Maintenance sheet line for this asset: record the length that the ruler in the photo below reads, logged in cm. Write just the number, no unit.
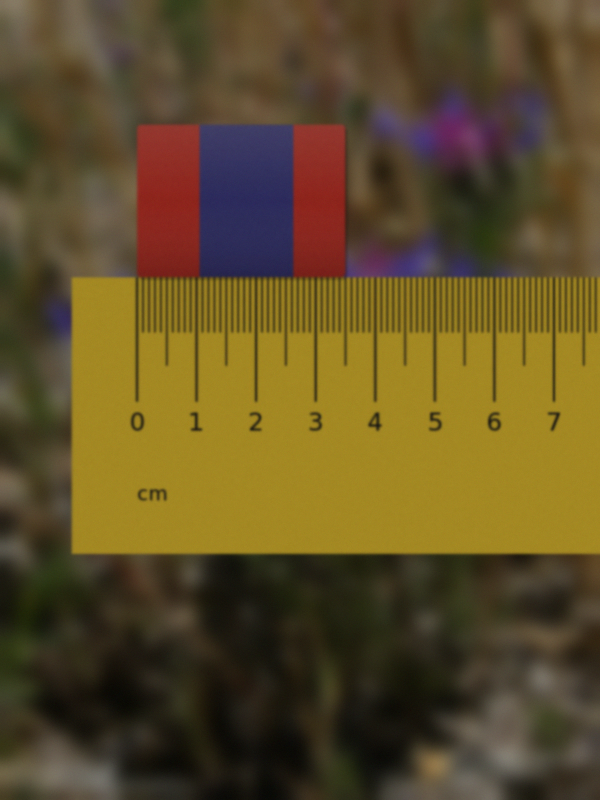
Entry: 3.5
